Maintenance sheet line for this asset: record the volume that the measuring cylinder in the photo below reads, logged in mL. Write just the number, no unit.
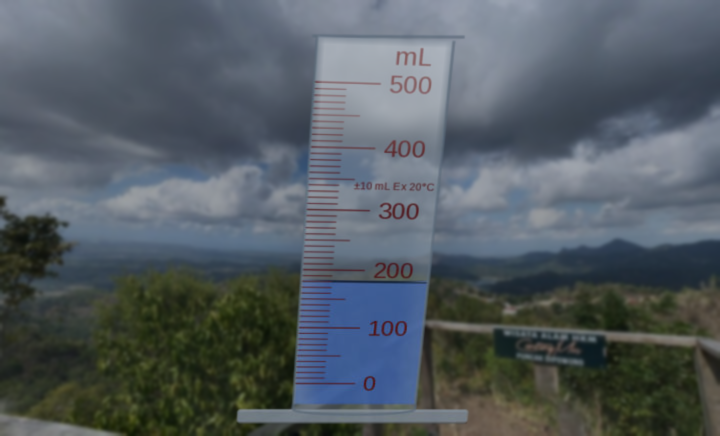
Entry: 180
